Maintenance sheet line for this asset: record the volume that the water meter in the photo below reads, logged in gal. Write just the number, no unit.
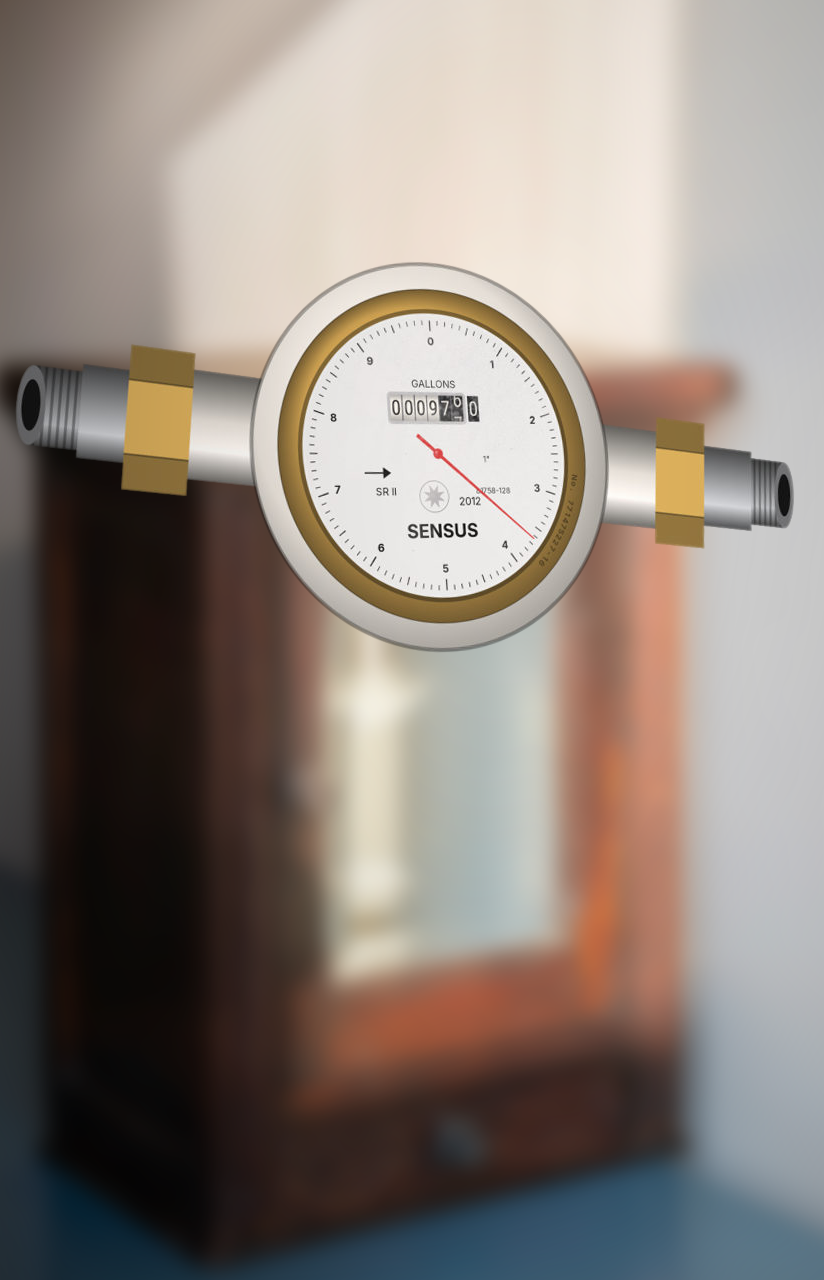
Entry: 9763.6
